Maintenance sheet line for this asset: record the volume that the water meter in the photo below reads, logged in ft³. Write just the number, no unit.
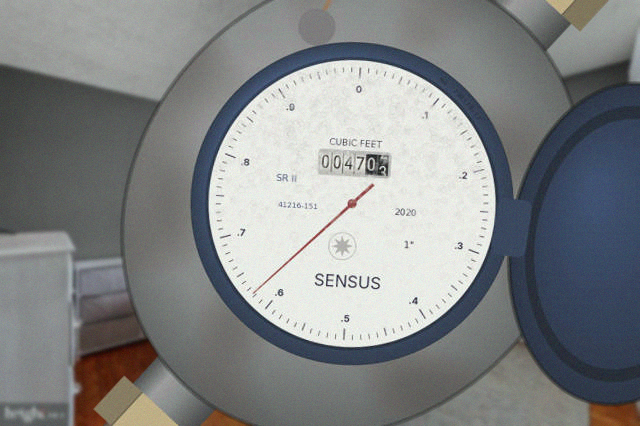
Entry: 4702.62
